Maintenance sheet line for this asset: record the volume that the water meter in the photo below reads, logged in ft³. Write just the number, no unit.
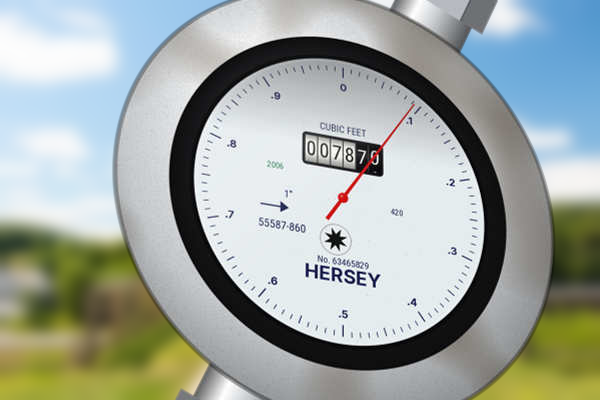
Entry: 7870.09
